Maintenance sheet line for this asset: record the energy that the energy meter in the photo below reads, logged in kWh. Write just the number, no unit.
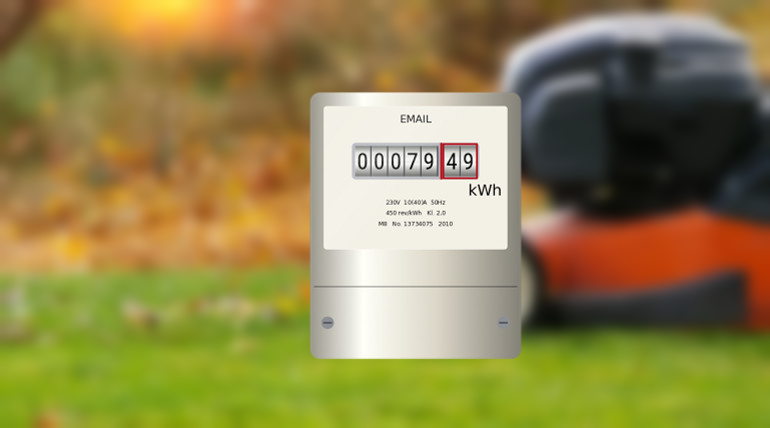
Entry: 79.49
